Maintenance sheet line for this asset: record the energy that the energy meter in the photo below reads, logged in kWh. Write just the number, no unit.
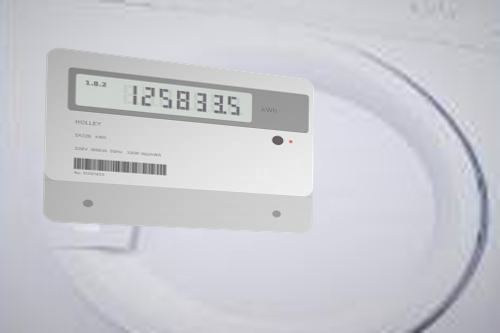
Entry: 125833.5
